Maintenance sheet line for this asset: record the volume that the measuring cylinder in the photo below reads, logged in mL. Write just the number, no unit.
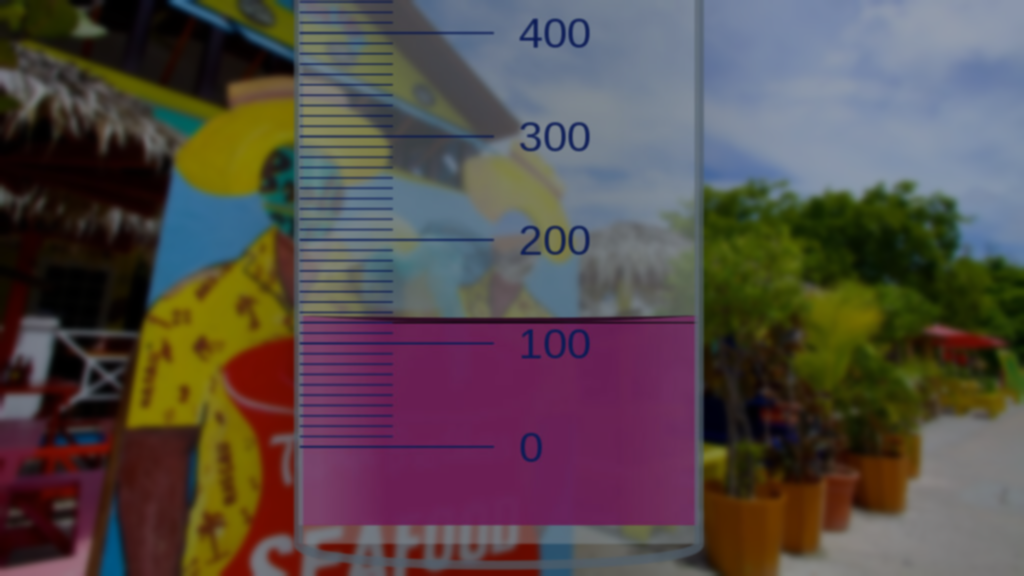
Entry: 120
